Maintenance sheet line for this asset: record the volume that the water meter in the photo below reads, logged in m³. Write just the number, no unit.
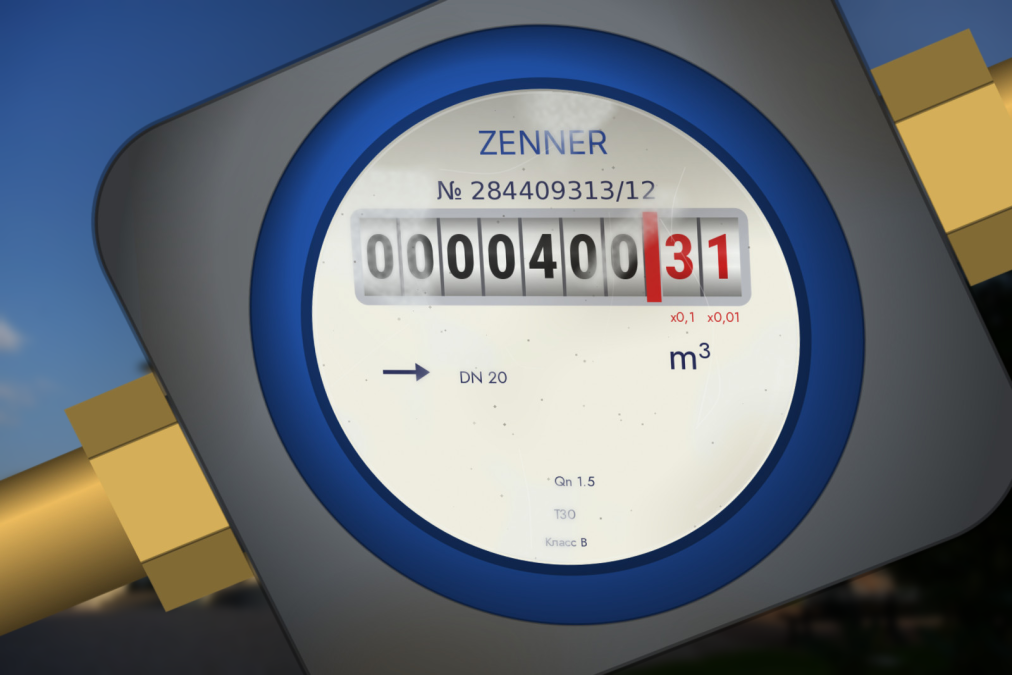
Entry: 400.31
